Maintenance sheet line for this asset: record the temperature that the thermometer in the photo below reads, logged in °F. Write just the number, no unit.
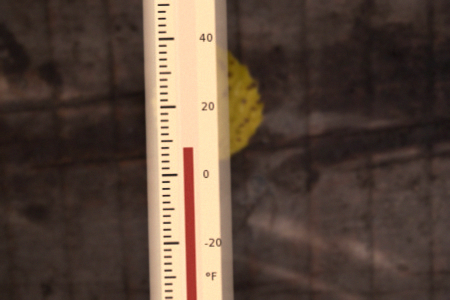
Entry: 8
